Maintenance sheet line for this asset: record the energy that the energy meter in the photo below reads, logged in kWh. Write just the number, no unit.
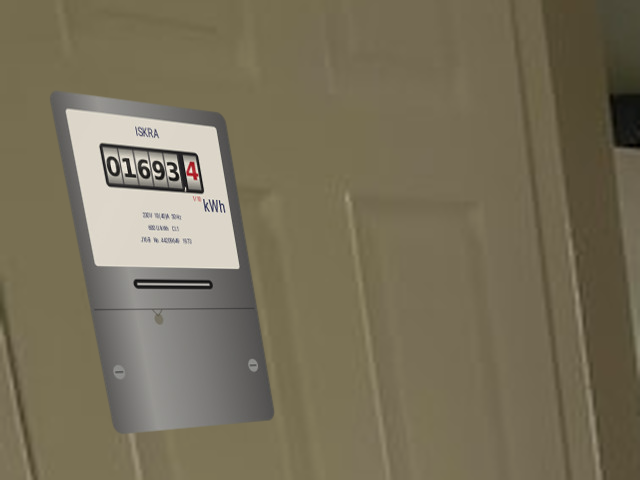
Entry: 1693.4
